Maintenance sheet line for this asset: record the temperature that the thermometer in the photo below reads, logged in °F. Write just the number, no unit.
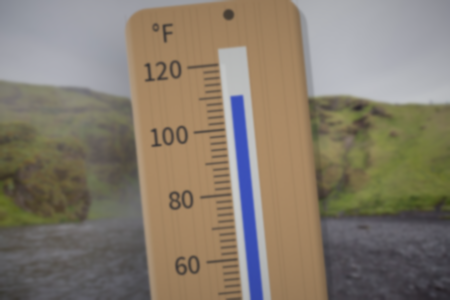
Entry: 110
